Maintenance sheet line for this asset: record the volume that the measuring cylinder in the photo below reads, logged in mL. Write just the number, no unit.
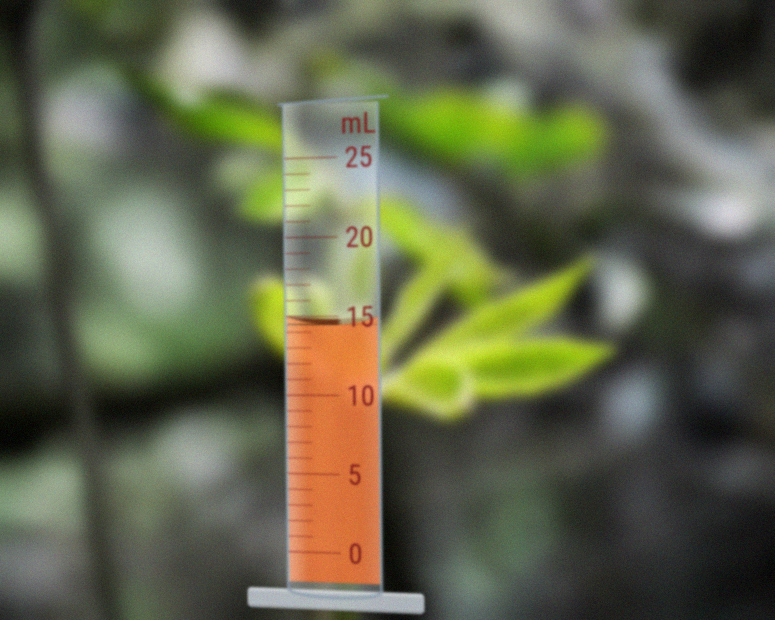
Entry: 14.5
